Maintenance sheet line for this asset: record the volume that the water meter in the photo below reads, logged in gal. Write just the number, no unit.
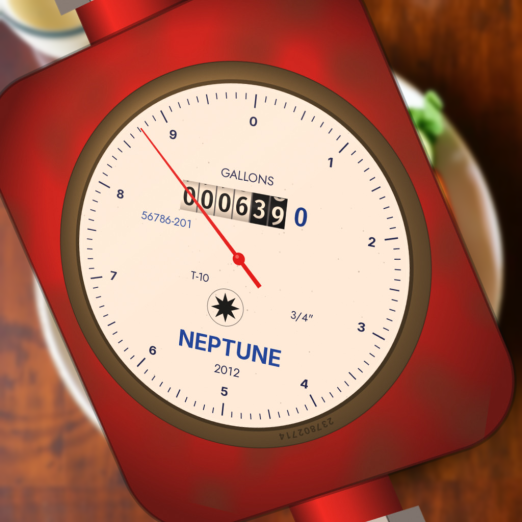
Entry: 6388.7
